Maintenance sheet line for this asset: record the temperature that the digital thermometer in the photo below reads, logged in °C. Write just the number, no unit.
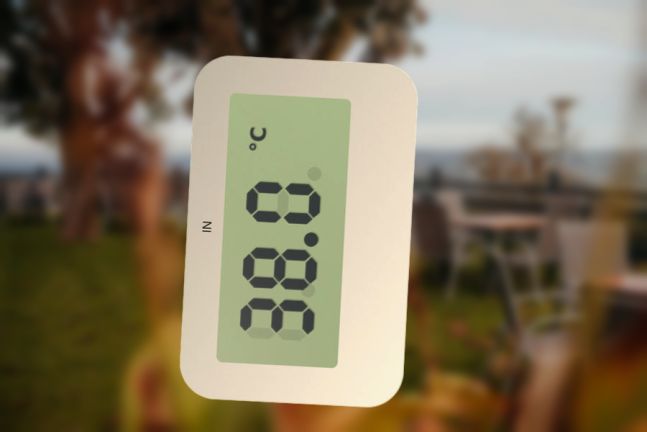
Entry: 38.0
